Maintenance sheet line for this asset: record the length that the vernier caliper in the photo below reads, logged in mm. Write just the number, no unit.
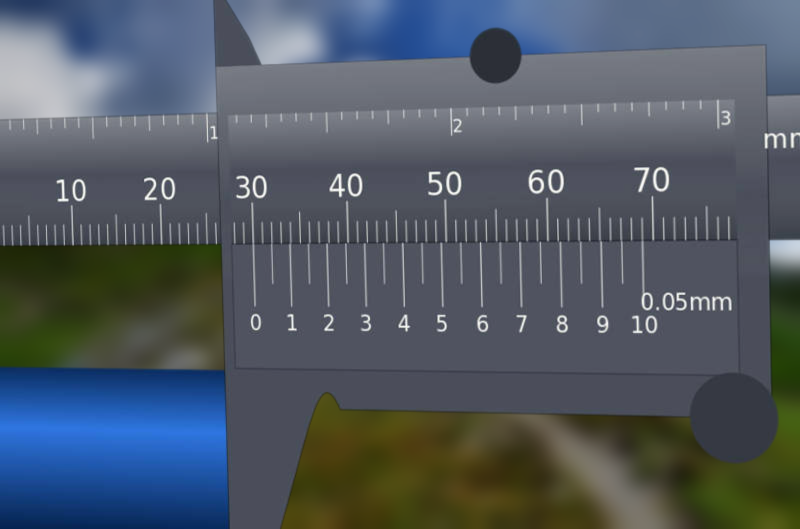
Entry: 30.0
